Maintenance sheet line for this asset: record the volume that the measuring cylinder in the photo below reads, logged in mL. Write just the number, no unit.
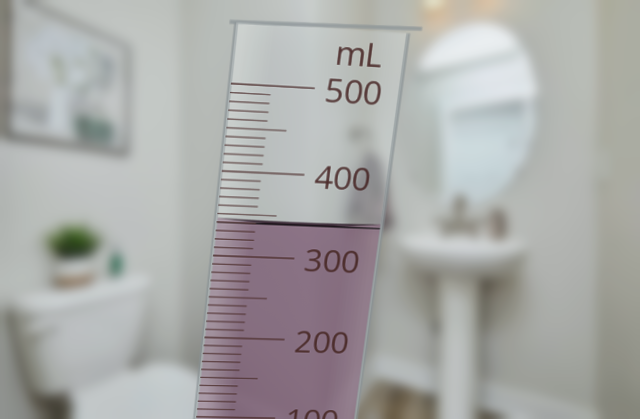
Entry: 340
